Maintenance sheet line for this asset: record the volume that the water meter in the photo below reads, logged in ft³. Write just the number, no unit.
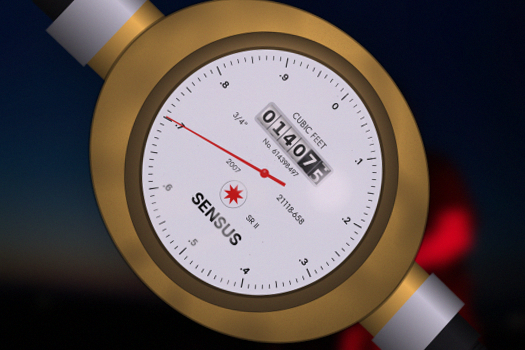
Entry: 14074.70
